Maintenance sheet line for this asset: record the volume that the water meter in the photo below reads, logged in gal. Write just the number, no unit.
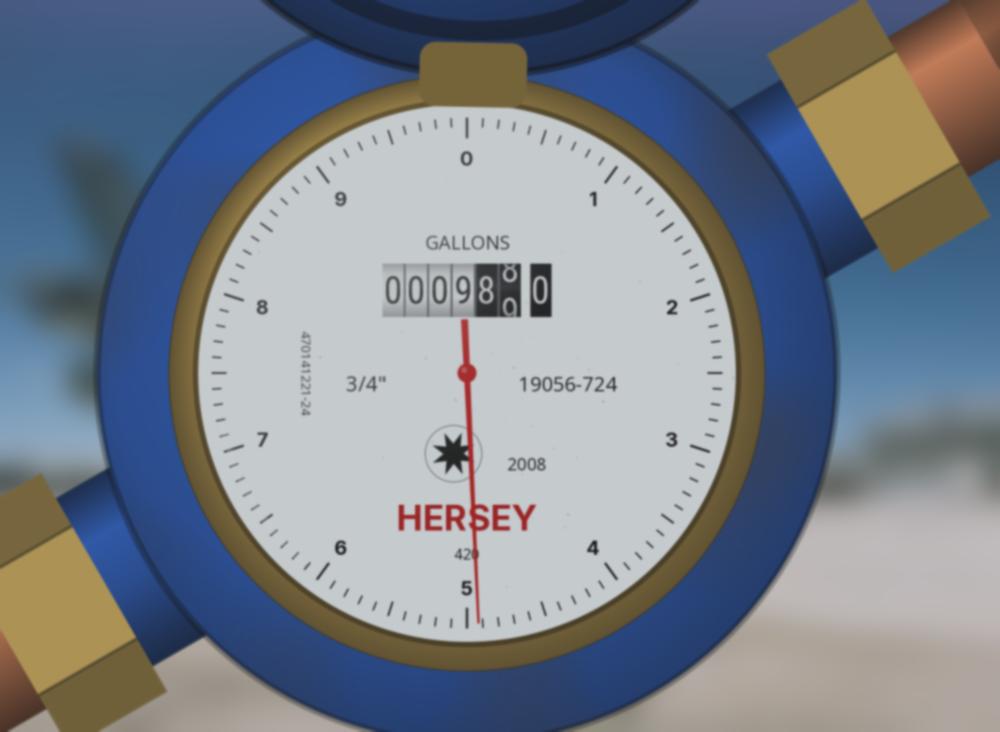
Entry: 9884.9
